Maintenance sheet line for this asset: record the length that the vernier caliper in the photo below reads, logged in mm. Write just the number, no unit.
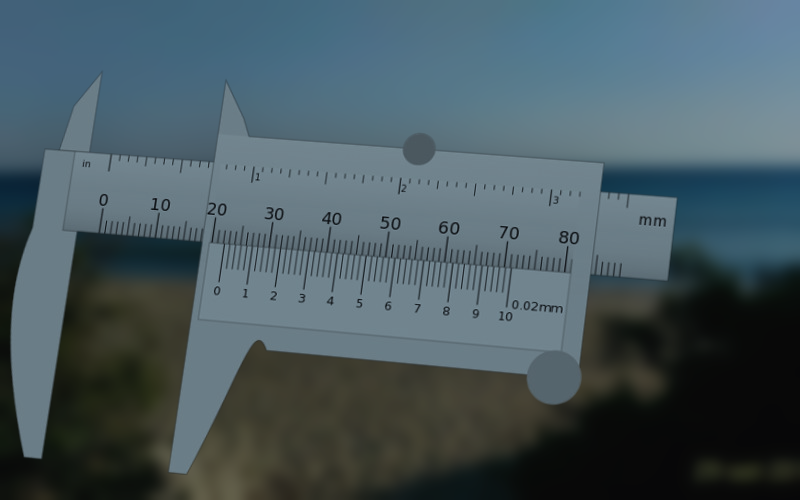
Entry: 22.2
